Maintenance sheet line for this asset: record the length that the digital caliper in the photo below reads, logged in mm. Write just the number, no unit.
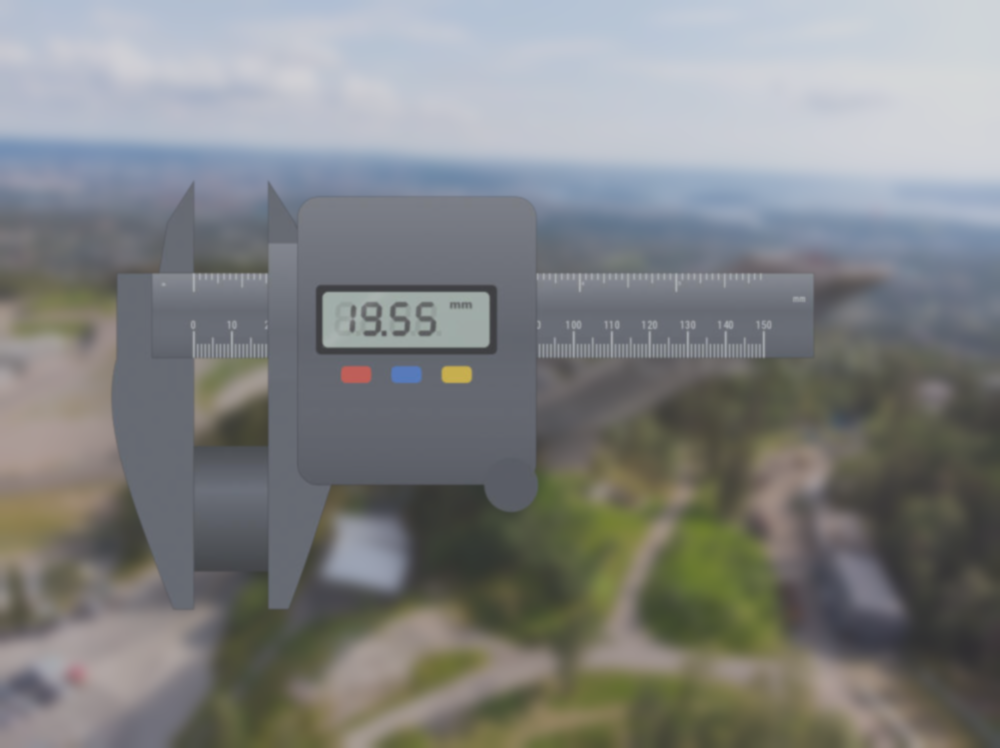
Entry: 19.55
